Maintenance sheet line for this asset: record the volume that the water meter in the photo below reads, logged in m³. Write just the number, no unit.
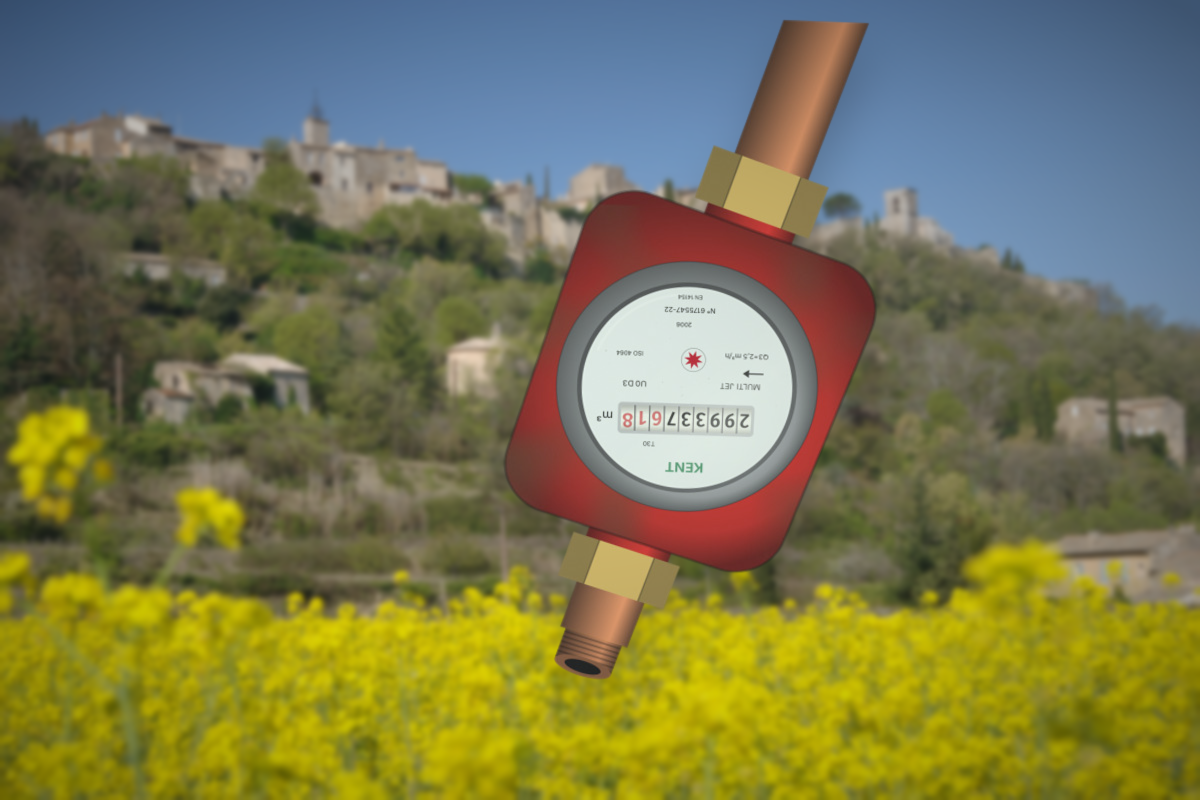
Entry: 299337.618
